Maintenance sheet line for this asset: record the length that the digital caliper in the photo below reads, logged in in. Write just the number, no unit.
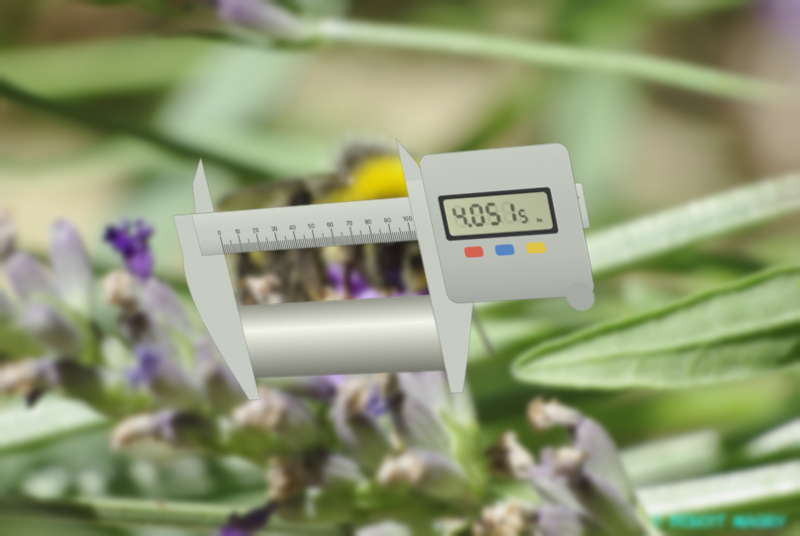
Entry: 4.0515
